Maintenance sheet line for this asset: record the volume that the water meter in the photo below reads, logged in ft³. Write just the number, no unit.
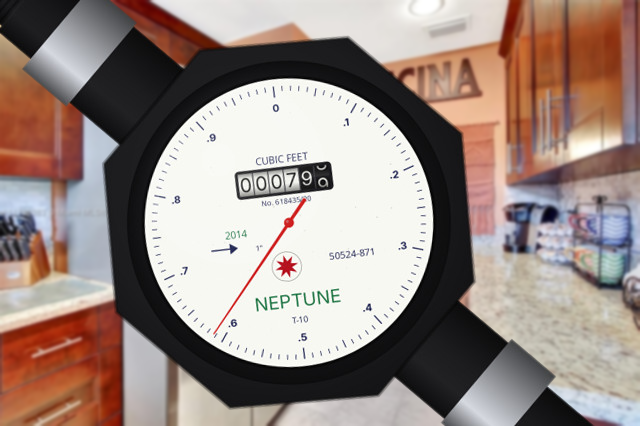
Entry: 798.61
